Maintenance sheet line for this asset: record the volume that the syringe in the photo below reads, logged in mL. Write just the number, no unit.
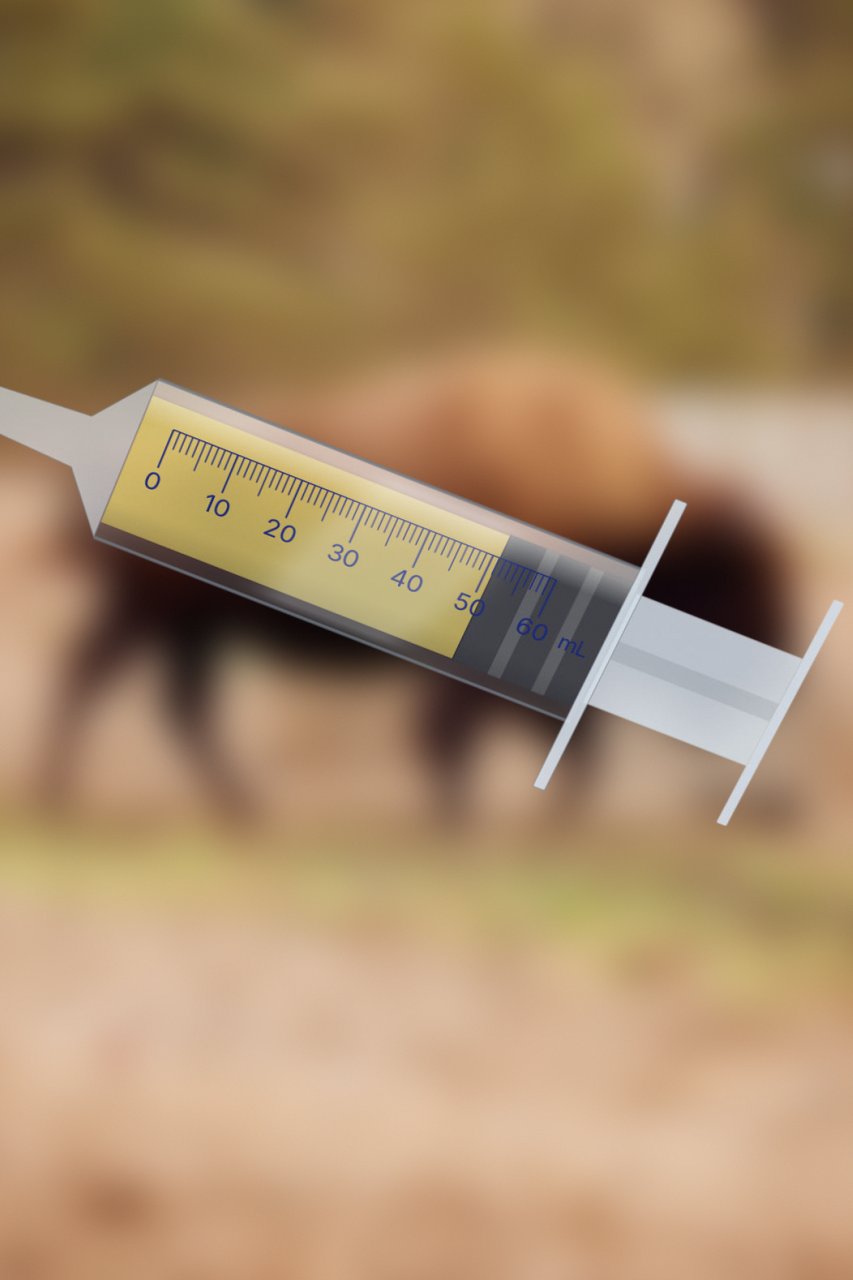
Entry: 51
